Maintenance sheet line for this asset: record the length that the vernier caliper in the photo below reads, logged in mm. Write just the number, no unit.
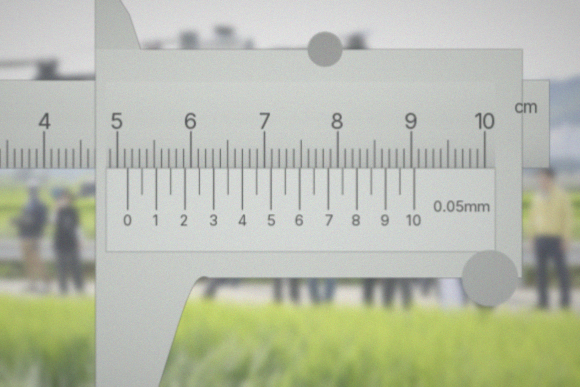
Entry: 51.4
